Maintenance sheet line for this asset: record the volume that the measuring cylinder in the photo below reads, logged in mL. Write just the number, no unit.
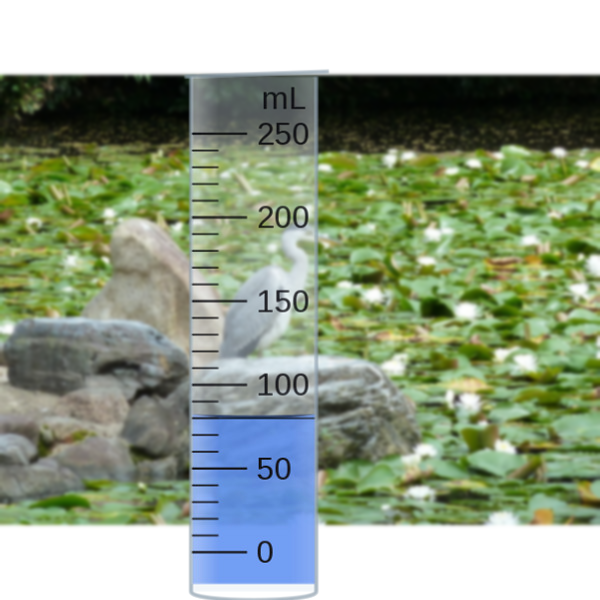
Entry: 80
